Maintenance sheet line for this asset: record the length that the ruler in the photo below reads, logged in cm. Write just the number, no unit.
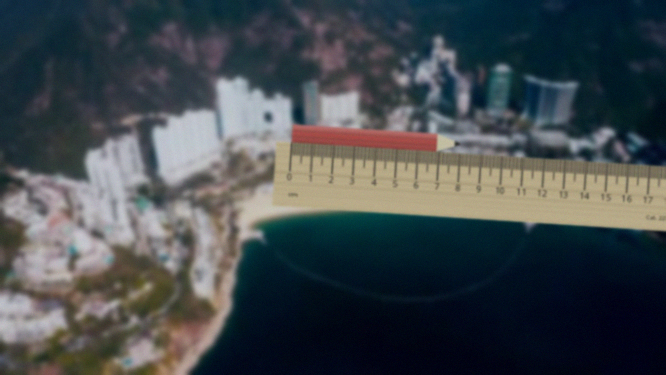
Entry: 8
